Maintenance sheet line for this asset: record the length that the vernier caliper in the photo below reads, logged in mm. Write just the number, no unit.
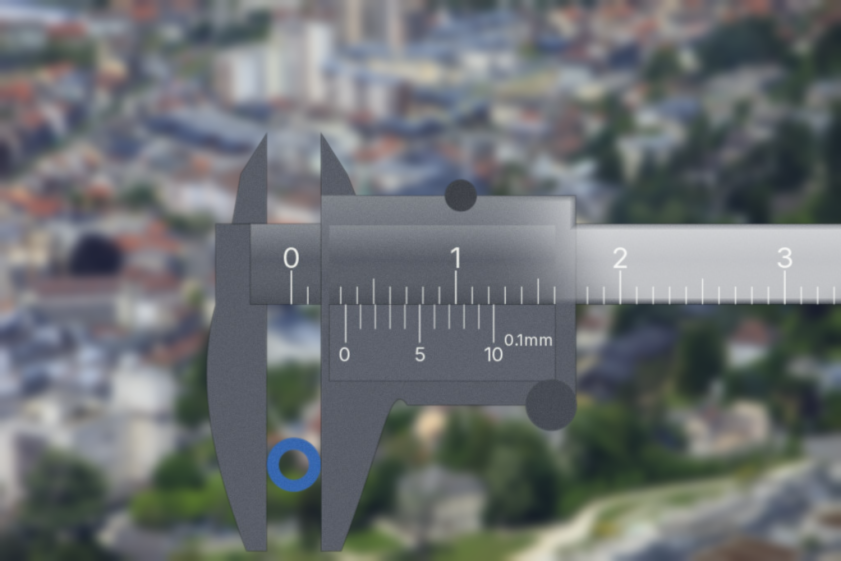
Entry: 3.3
